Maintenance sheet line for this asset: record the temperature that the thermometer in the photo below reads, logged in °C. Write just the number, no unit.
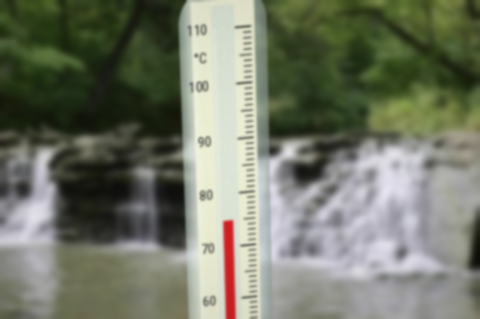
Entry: 75
